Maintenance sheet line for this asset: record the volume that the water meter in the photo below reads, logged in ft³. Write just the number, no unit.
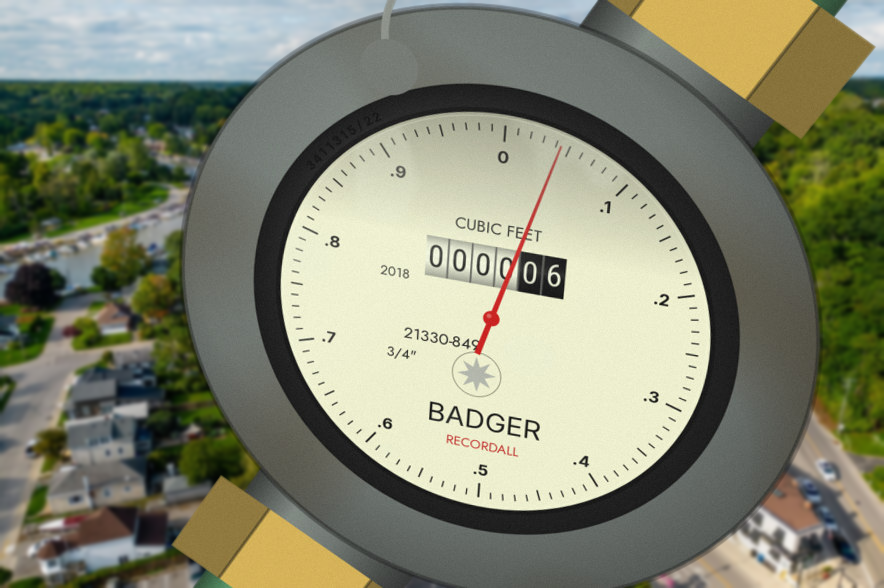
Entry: 6.04
